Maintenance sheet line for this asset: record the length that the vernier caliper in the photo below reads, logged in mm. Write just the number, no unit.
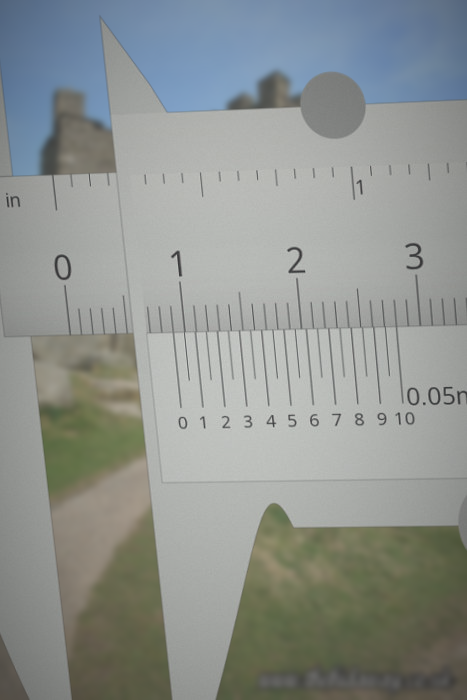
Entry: 9.0
